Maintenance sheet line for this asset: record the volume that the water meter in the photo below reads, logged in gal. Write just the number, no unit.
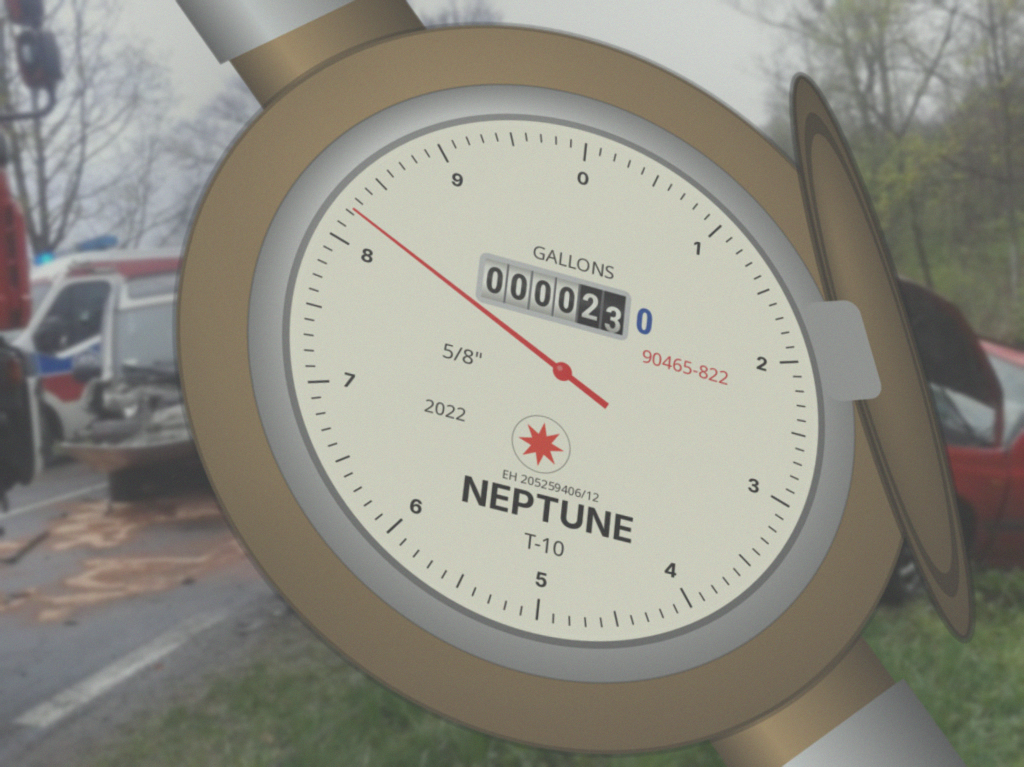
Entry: 228.2
